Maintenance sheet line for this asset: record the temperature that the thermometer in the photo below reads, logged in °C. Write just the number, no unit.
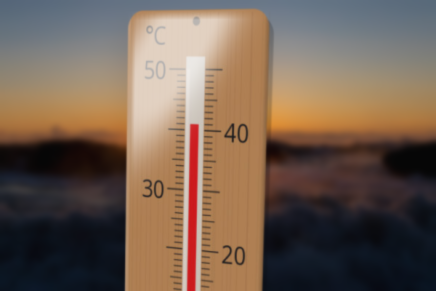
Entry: 41
